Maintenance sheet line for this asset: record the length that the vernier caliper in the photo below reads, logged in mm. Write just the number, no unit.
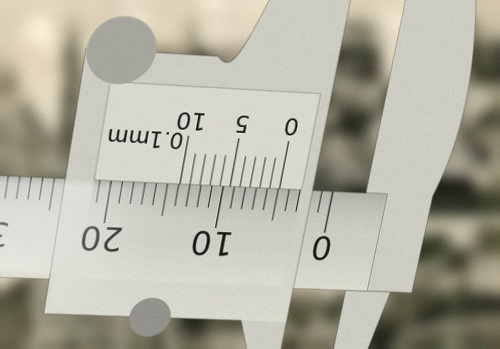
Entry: 4.9
